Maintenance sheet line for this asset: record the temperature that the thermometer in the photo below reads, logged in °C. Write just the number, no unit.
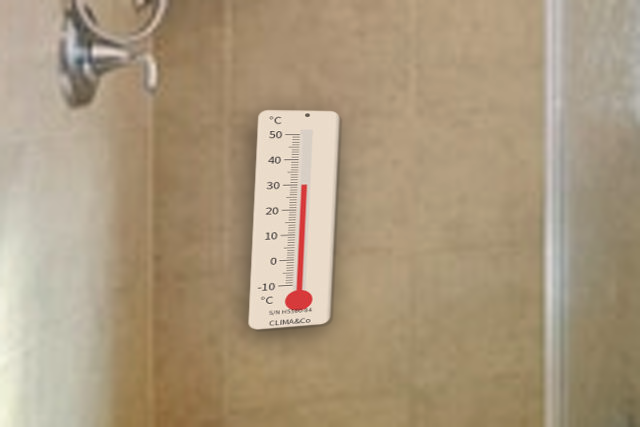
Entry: 30
